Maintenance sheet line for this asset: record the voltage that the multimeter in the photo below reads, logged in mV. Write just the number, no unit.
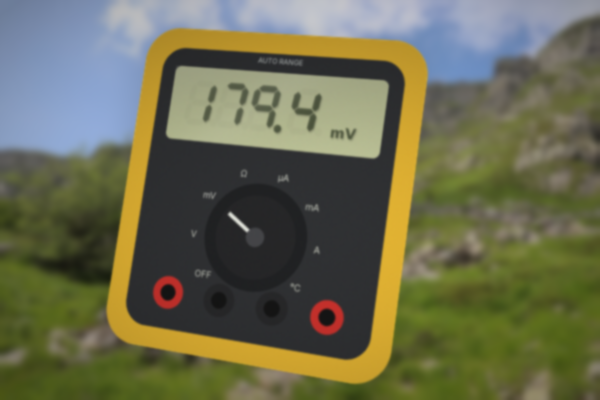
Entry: 179.4
